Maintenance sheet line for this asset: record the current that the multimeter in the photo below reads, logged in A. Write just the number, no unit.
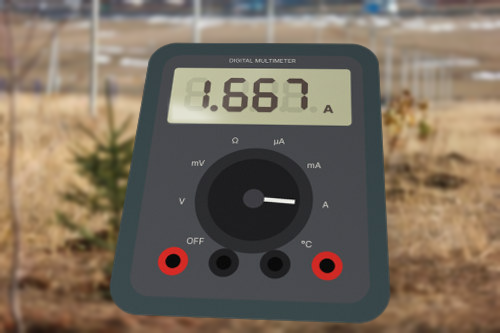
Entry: 1.667
